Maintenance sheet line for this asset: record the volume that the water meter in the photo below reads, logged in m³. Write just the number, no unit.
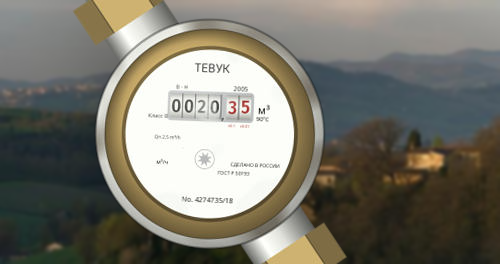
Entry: 20.35
